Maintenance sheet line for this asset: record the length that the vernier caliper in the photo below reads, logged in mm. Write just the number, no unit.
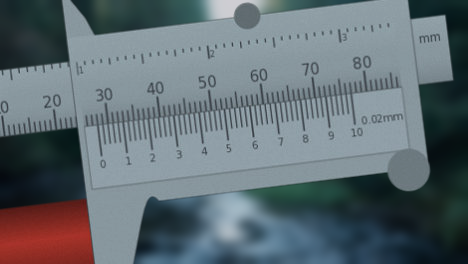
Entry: 28.0
